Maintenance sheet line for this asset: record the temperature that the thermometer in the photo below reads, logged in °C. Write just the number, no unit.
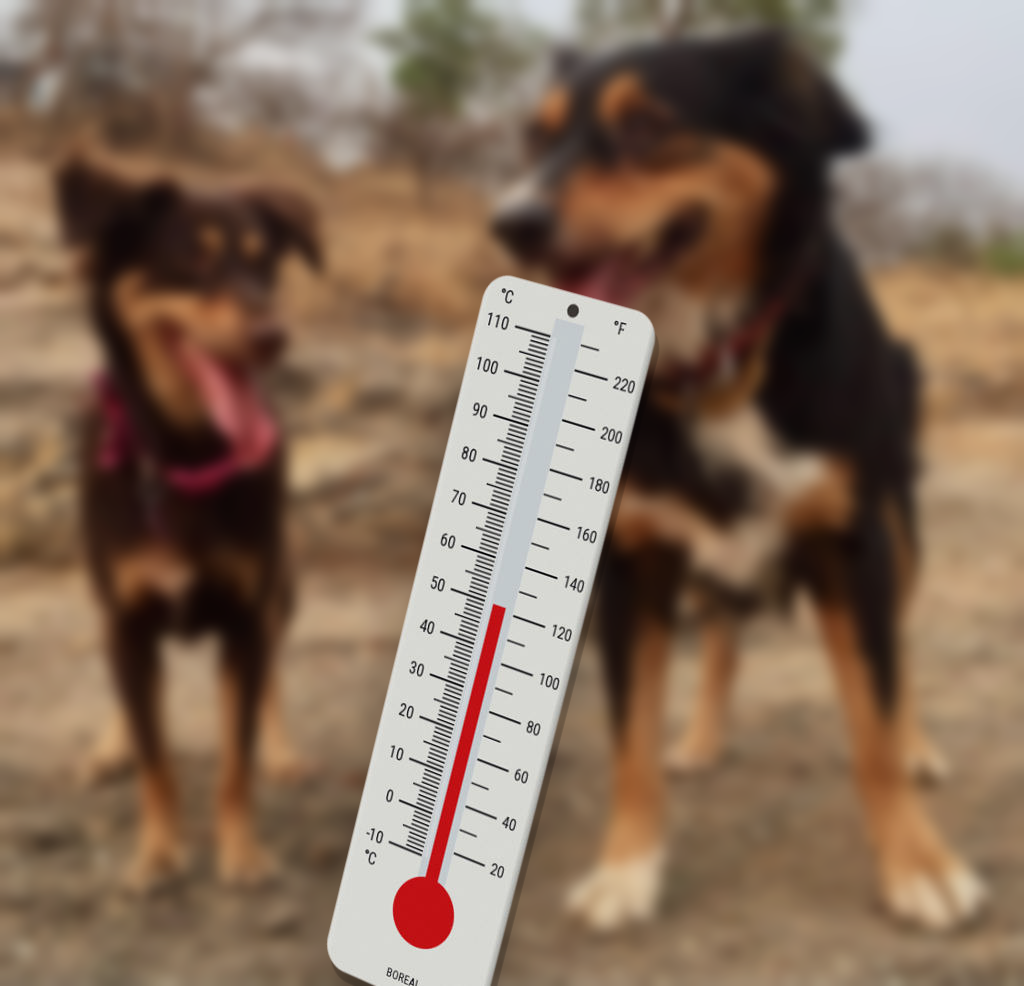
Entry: 50
